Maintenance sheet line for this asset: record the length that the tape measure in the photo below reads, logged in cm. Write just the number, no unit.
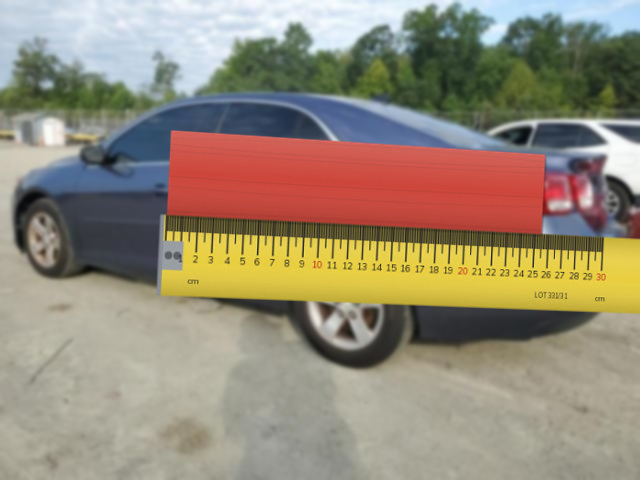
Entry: 25.5
